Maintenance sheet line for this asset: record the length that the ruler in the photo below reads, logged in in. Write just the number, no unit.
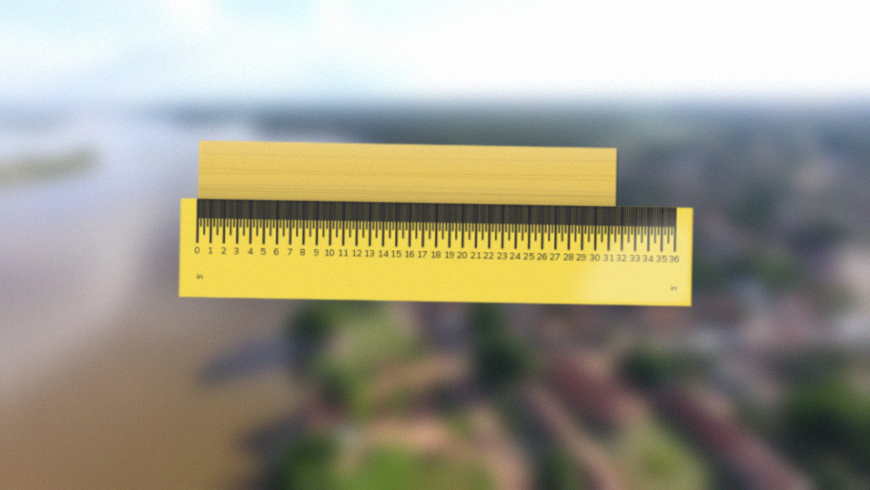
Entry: 31.5
